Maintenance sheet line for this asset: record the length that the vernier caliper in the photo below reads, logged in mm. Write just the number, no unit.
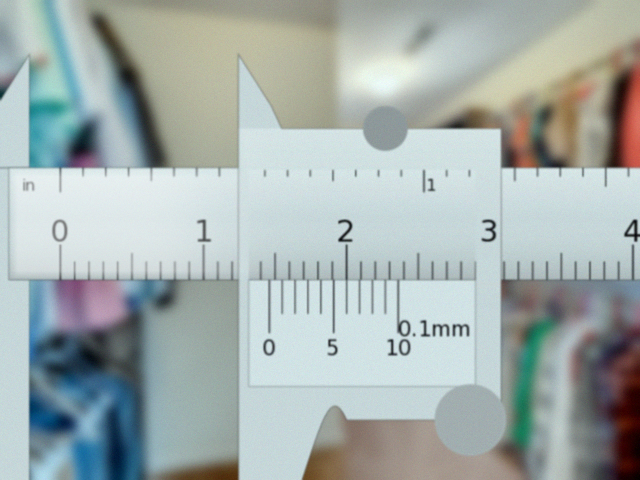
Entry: 14.6
